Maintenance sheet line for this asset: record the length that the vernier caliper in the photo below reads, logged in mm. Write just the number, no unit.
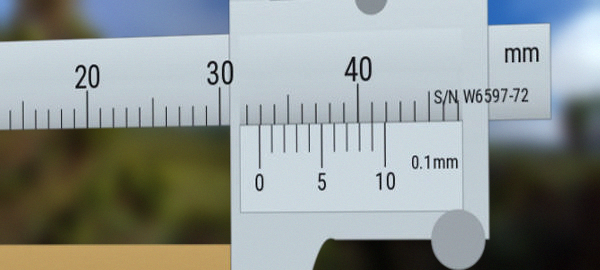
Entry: 32.9
